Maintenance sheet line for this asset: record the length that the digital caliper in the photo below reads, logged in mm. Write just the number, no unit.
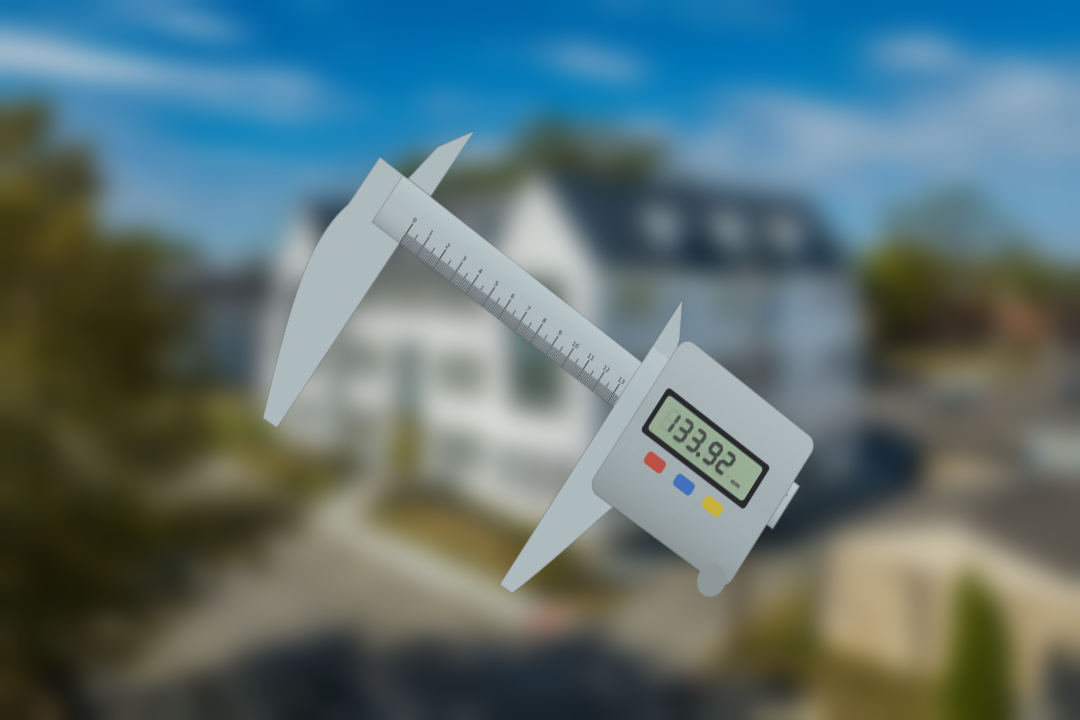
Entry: 133.92
